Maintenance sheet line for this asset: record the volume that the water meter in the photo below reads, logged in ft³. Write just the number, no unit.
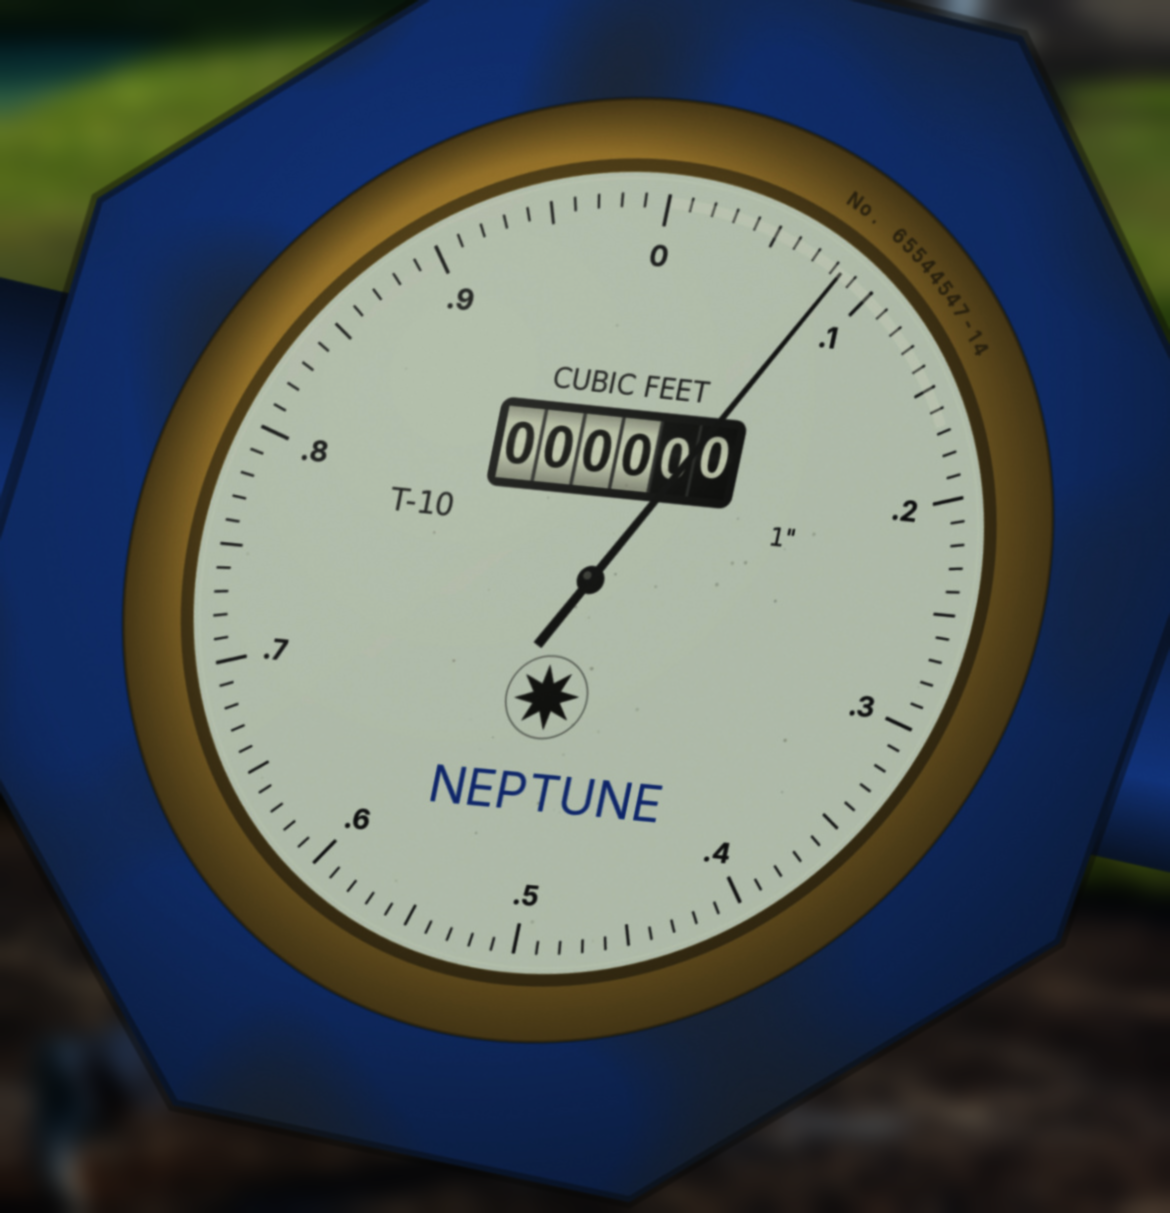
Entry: 0.08
